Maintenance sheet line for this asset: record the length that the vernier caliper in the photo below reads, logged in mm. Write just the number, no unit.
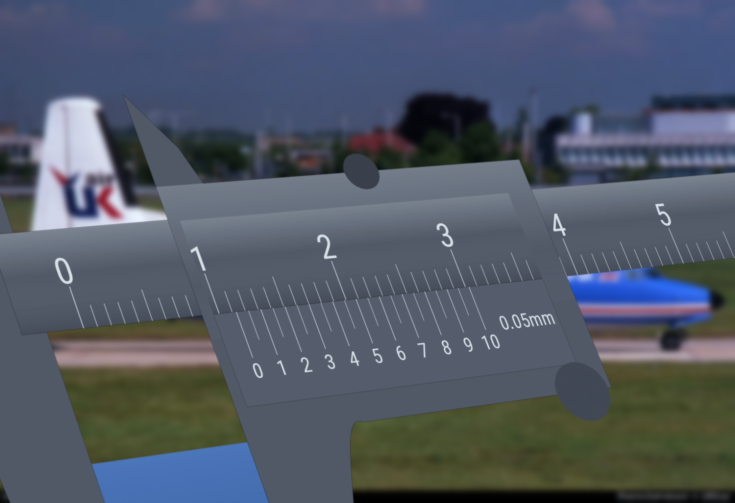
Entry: 11.3
